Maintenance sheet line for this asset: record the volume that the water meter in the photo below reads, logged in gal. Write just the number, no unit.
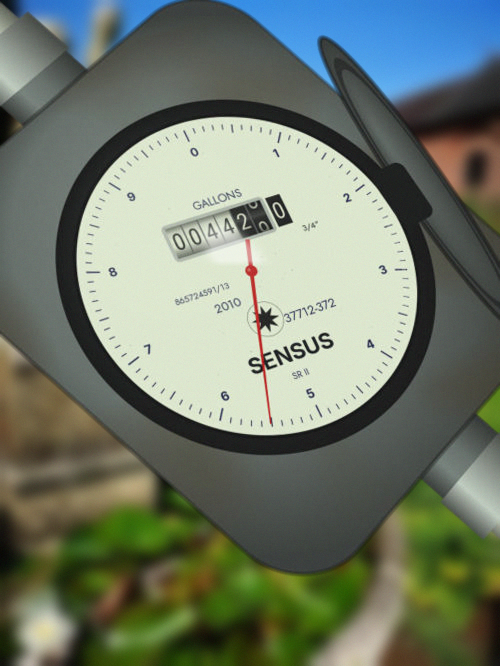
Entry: 44285.5
